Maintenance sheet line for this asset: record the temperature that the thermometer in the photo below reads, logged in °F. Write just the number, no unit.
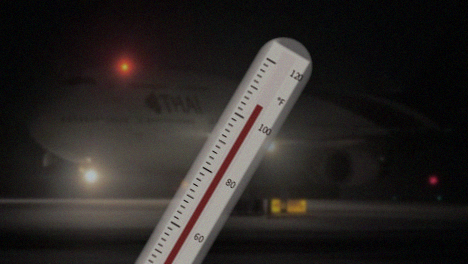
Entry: 106
